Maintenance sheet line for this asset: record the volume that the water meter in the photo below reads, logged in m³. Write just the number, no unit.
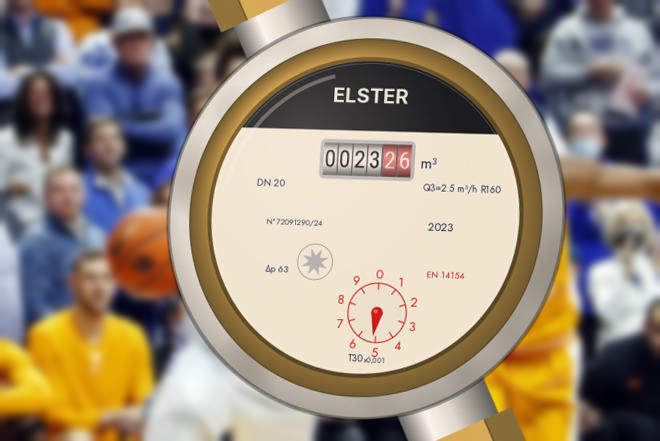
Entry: 23.265
